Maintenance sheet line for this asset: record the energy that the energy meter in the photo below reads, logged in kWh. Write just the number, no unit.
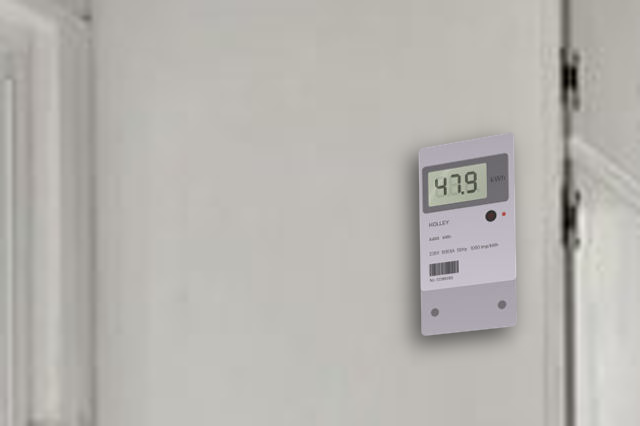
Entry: 47.9
